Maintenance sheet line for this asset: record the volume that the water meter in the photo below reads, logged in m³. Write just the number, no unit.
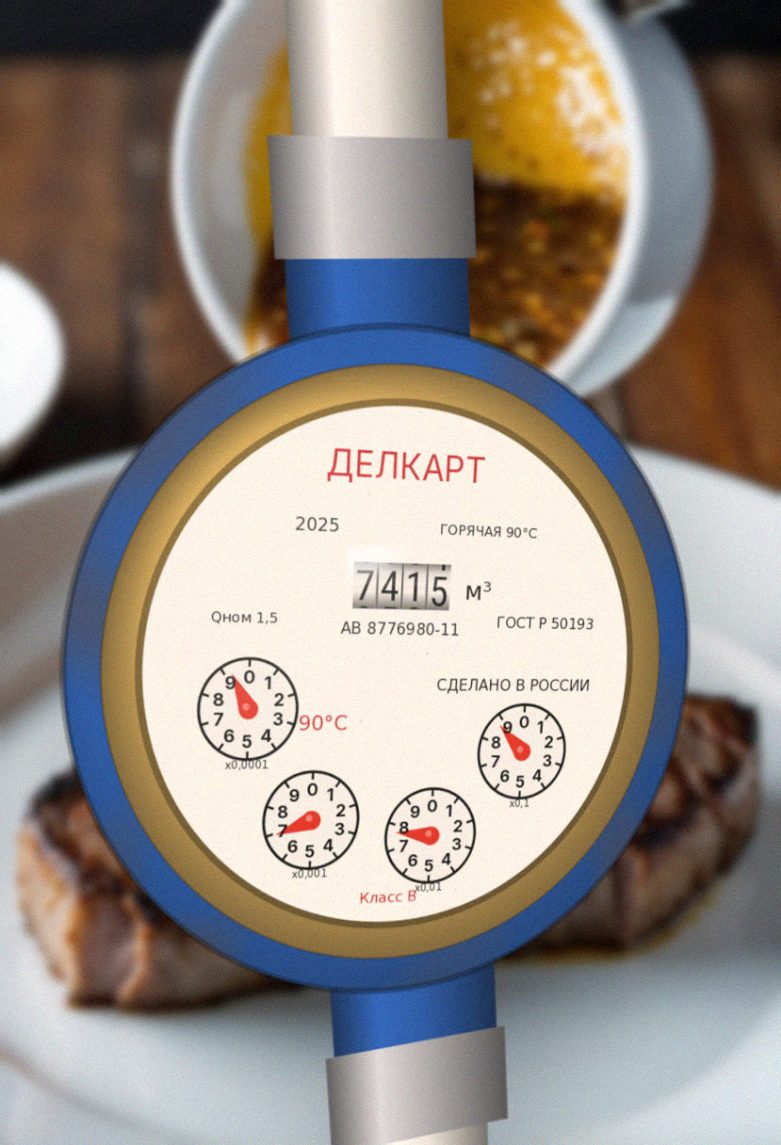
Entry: 7414.8769
